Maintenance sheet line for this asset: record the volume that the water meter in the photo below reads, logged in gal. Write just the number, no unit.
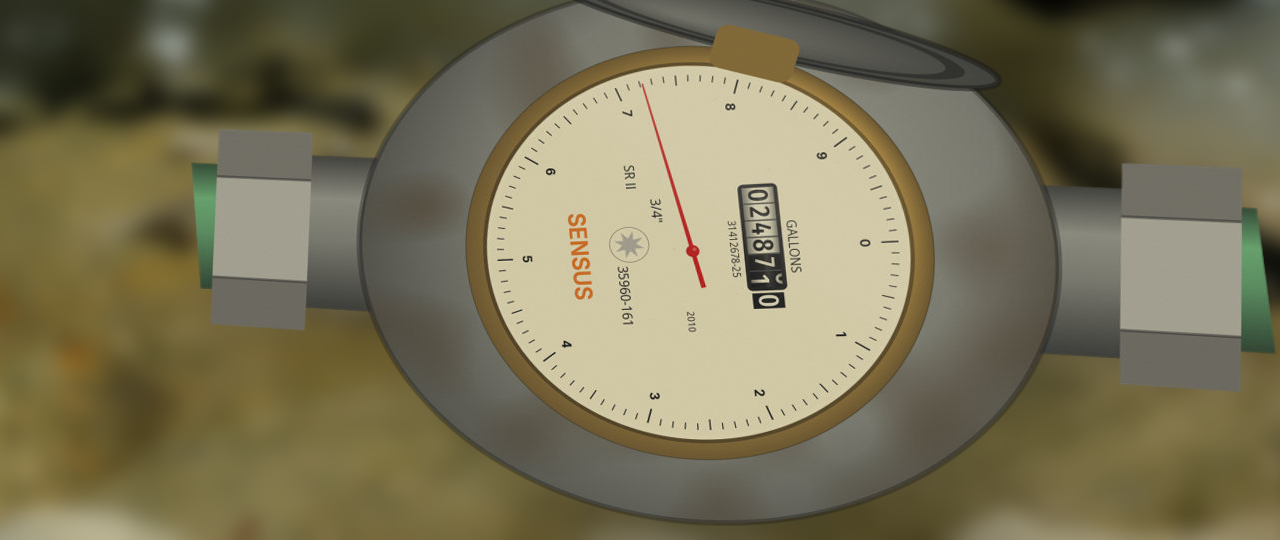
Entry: 248707.2
